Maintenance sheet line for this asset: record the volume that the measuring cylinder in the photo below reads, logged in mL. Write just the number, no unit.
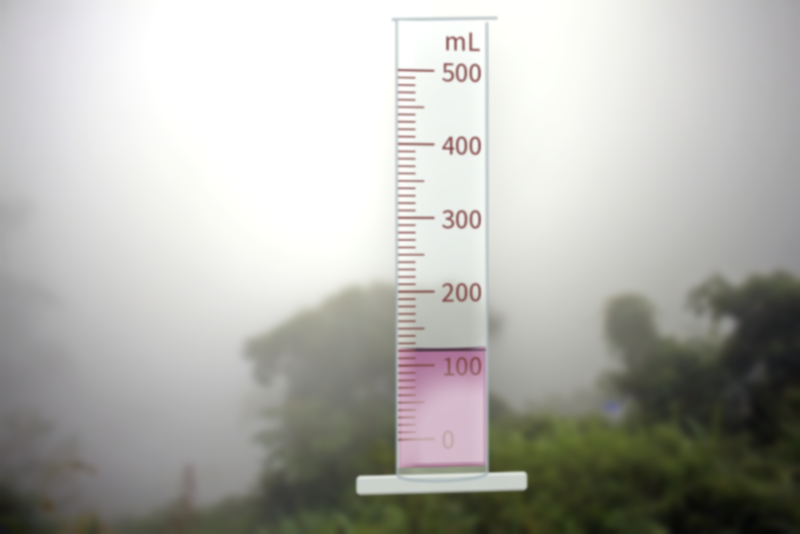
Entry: 120
